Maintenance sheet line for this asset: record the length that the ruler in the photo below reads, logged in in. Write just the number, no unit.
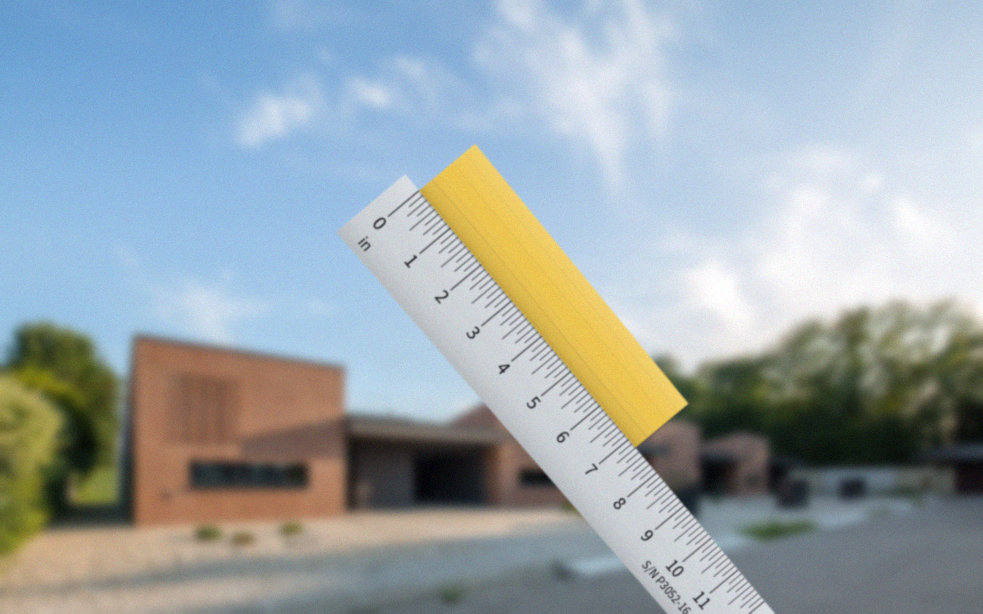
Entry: 7.25
